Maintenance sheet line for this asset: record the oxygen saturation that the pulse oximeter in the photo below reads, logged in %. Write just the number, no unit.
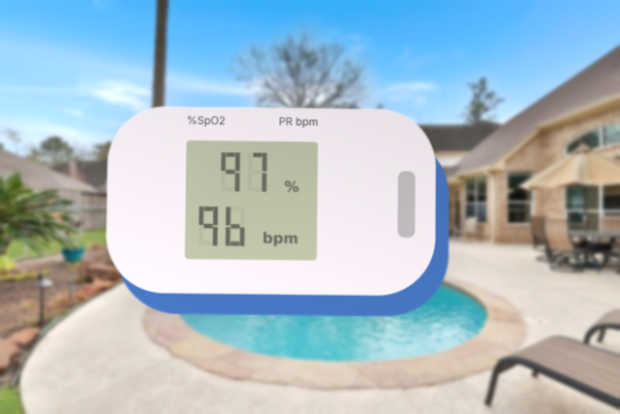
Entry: 97
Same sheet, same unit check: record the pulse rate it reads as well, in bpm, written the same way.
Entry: 96
